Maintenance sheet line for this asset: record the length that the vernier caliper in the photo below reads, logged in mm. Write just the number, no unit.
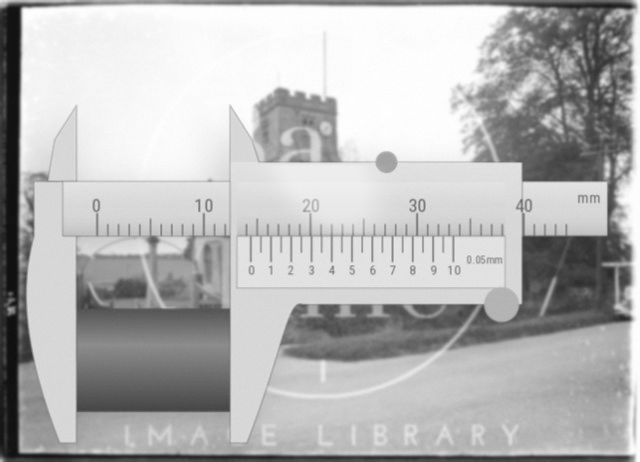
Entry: 14.4
